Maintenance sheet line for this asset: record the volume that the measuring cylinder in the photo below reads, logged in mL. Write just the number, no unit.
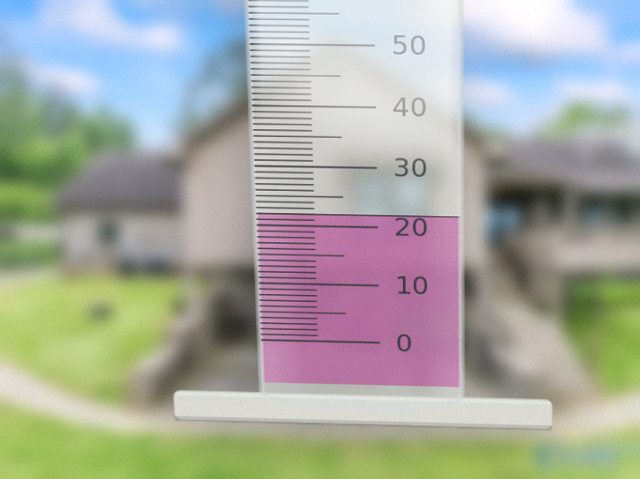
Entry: 22
